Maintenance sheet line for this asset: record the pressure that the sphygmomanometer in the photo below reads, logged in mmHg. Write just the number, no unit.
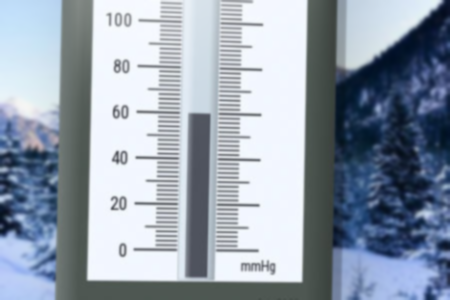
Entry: 60
